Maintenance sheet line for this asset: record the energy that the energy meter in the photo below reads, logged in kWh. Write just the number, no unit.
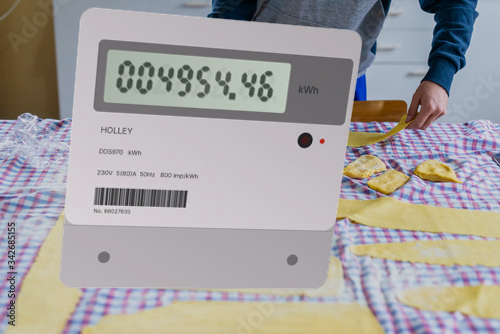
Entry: 4954.46
